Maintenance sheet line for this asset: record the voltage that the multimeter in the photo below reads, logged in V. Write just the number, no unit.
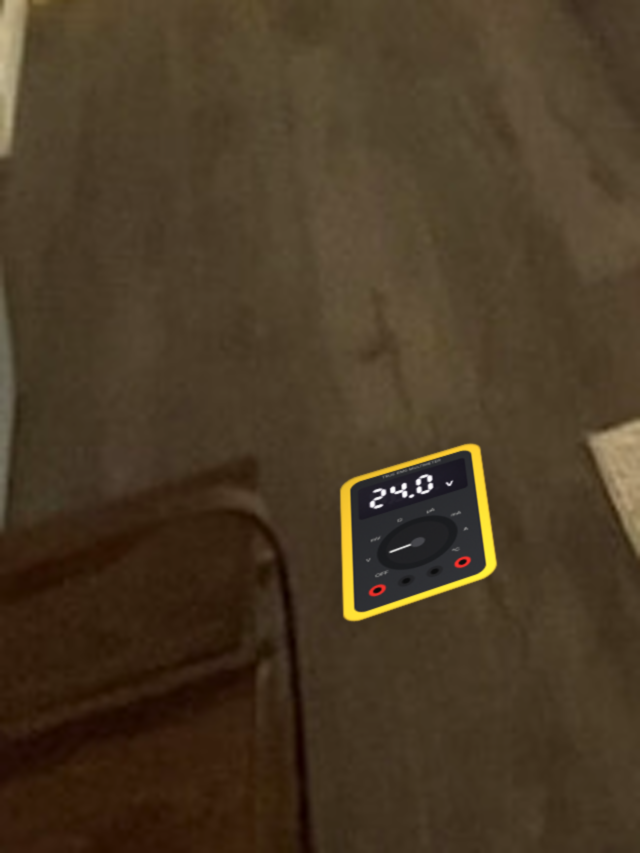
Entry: 24.0
